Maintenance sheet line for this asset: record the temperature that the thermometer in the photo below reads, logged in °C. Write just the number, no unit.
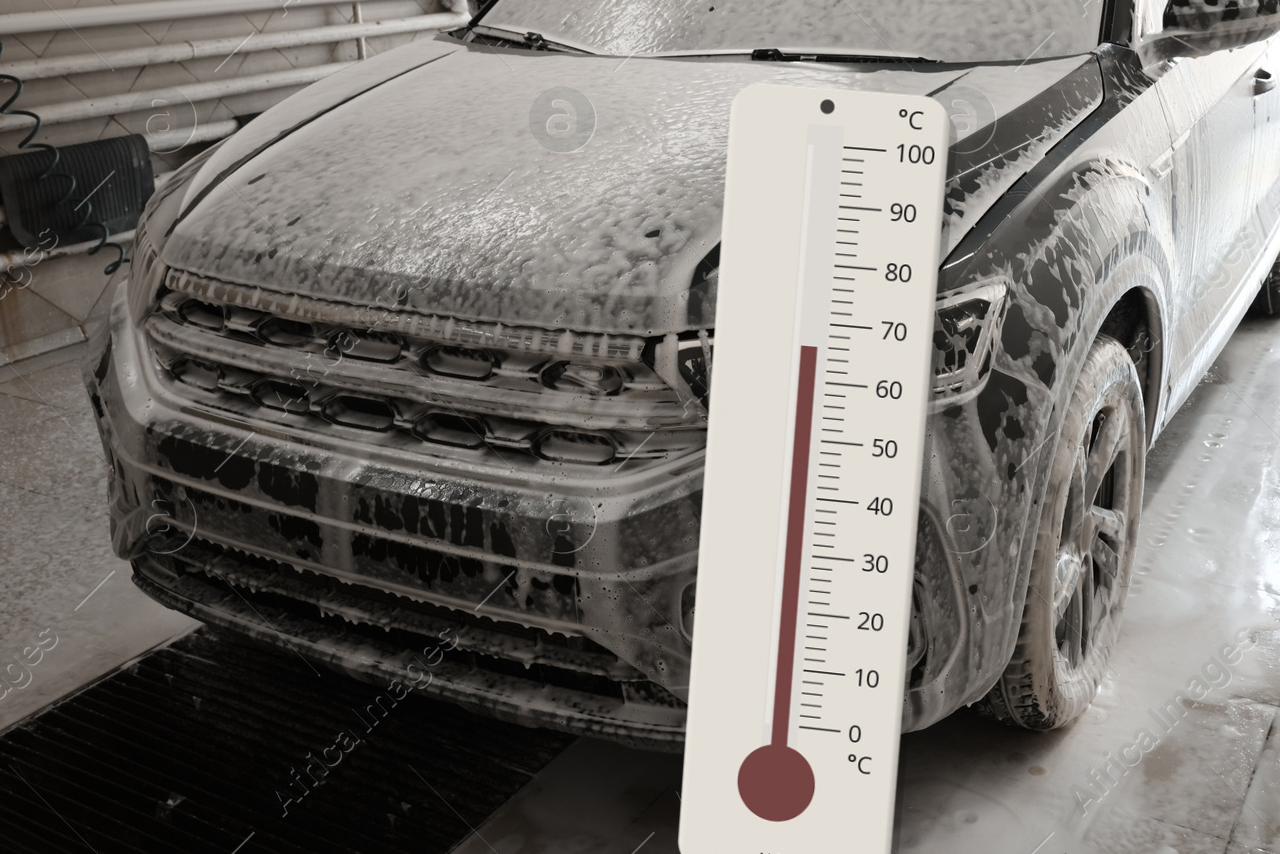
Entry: 66
